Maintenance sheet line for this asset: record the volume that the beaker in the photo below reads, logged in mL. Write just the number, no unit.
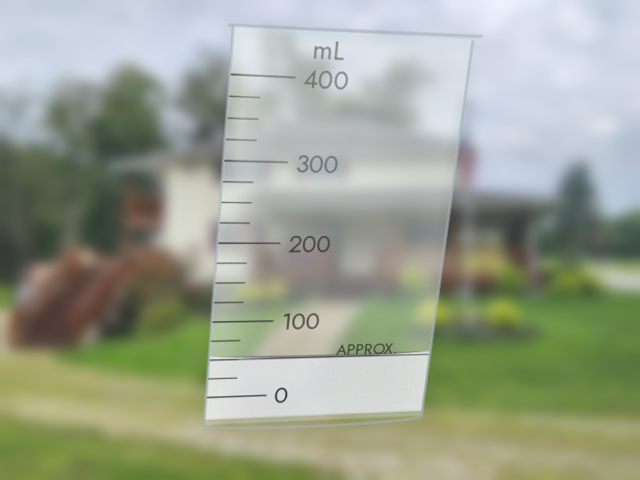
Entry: 50
